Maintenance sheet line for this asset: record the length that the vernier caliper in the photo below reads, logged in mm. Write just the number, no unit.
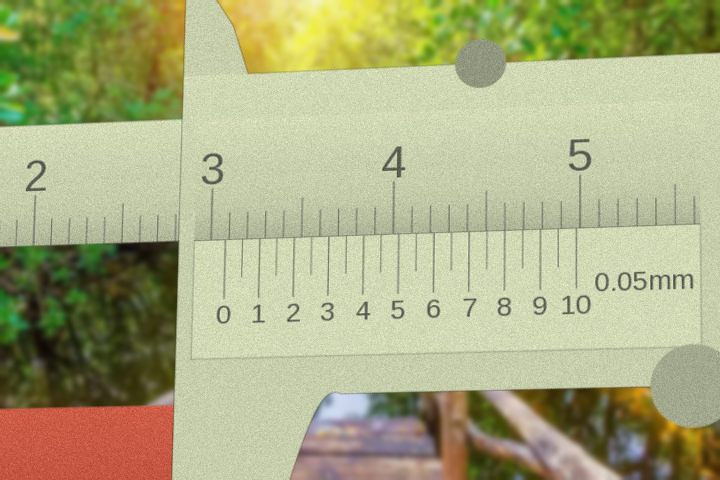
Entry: 30.8
